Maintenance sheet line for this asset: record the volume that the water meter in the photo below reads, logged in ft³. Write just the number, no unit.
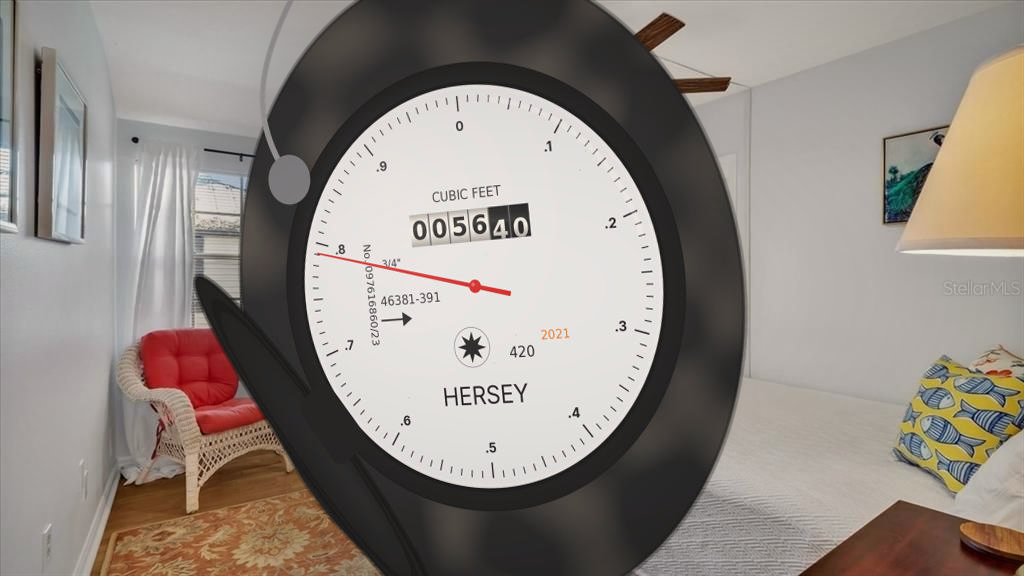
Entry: 5639.79
